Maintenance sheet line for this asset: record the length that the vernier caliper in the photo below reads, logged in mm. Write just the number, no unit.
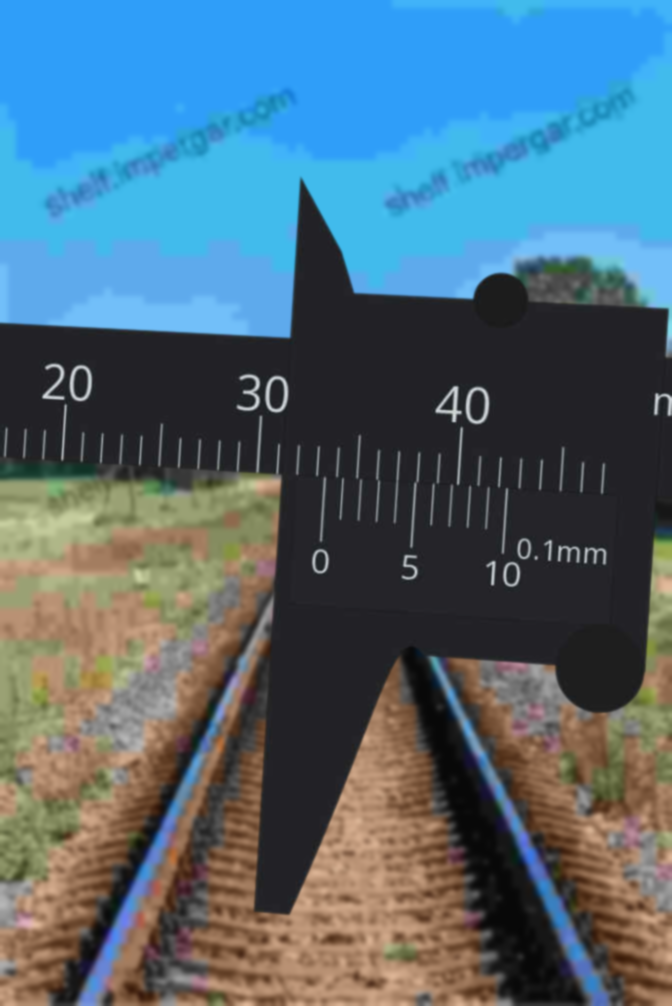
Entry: 33.4
